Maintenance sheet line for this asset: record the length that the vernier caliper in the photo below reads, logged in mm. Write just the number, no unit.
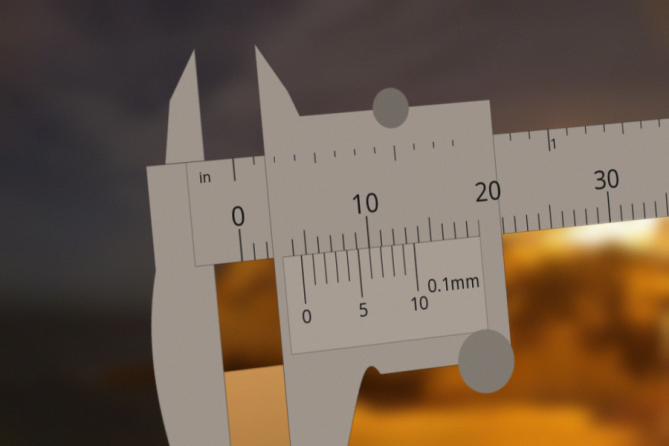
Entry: 4.6
